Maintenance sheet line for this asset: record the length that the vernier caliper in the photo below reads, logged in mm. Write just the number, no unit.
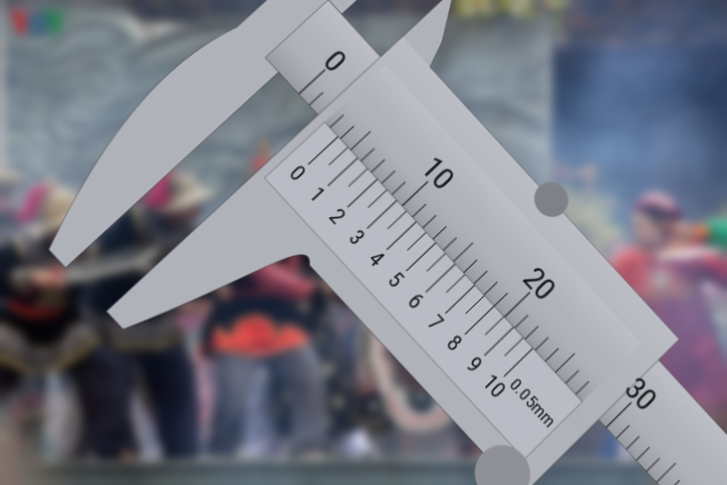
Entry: 3.8
